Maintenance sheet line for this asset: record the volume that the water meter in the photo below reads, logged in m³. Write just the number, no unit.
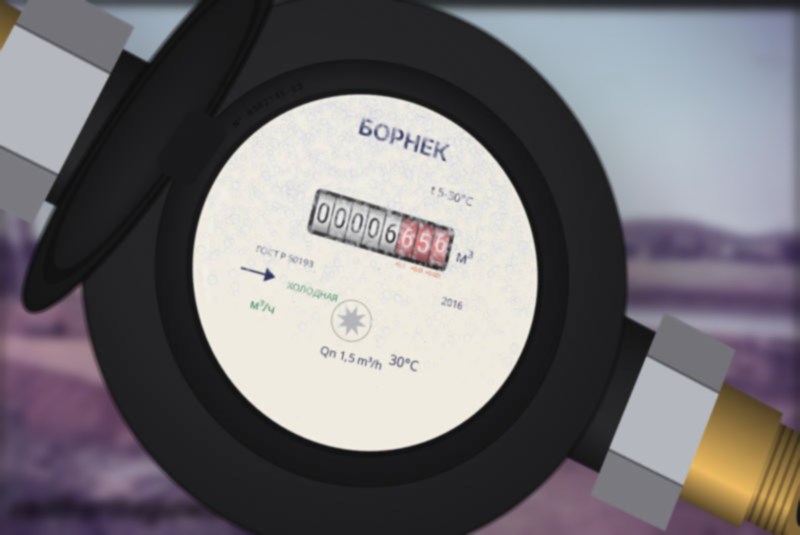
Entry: 6.656
